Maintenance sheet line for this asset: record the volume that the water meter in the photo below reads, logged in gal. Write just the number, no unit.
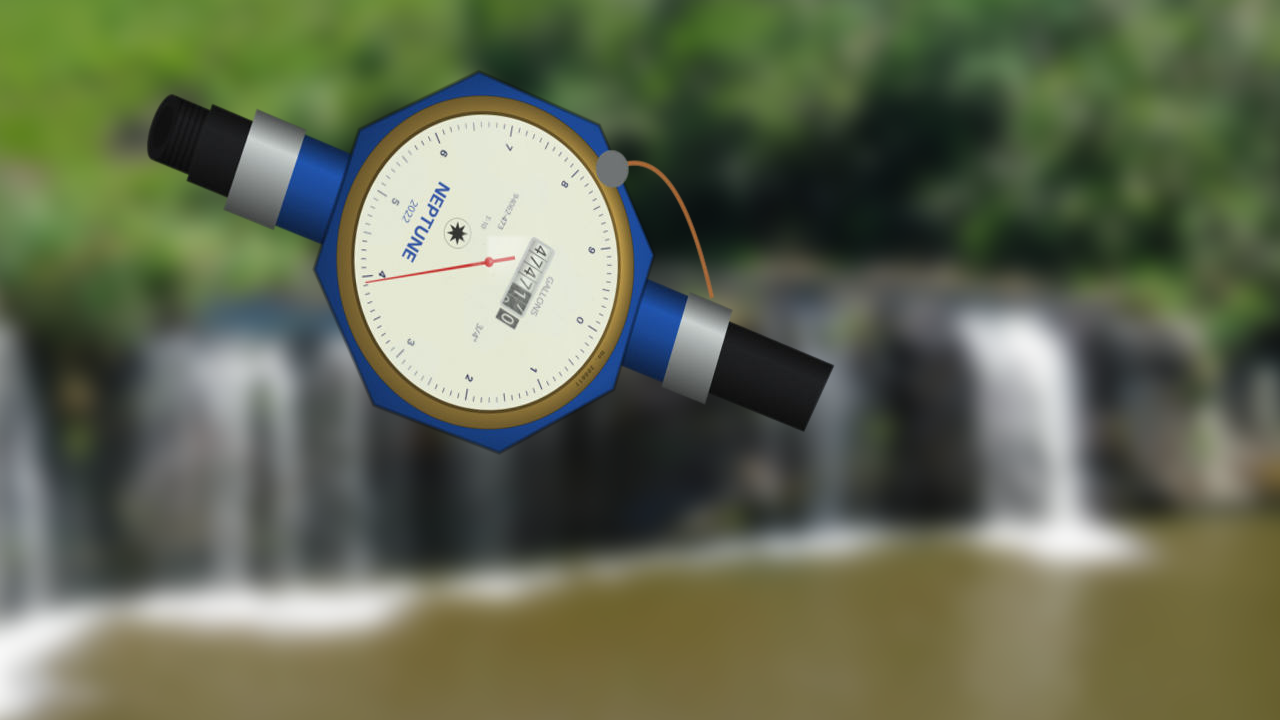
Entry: 4747173.9
